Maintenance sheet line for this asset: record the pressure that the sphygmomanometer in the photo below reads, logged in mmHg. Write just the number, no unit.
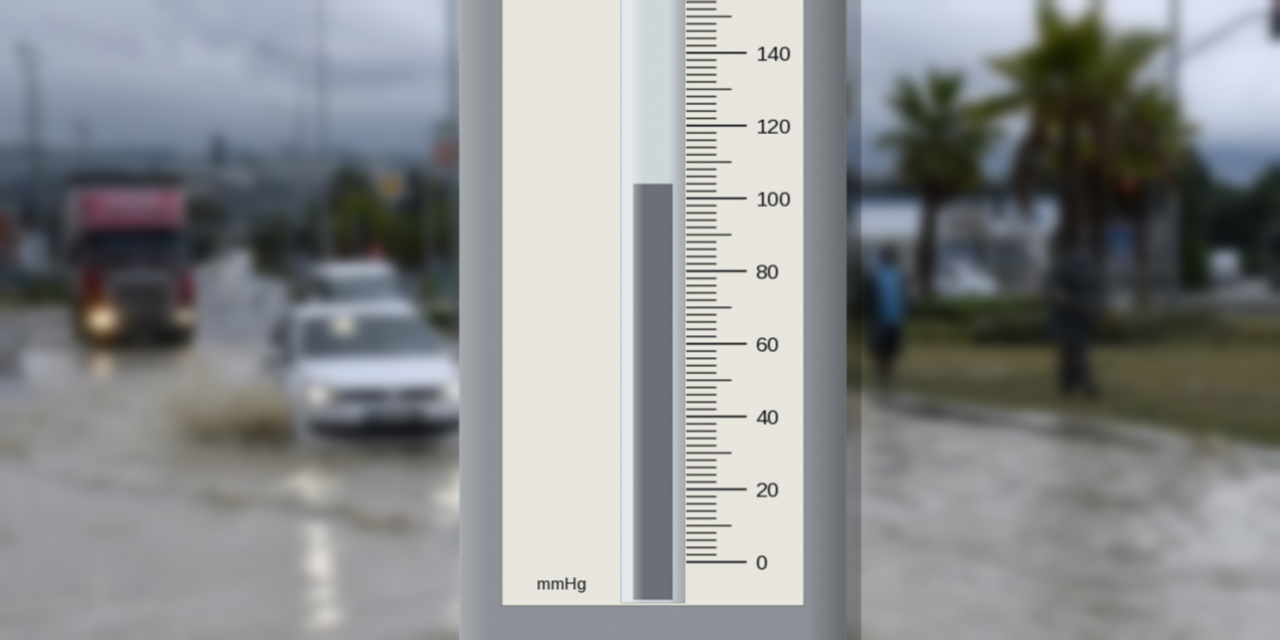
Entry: 104
